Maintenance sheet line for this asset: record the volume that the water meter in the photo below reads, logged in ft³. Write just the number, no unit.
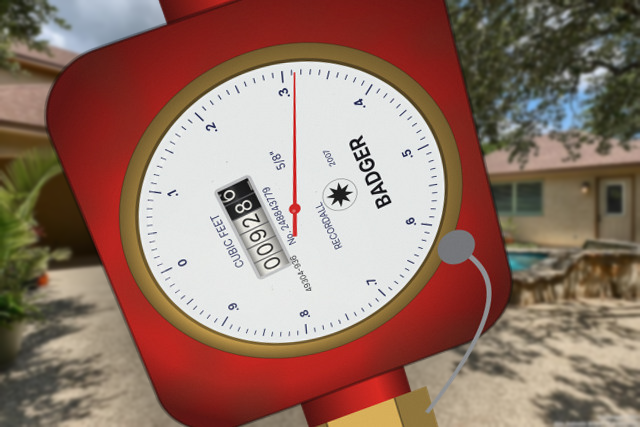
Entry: 9286.31
